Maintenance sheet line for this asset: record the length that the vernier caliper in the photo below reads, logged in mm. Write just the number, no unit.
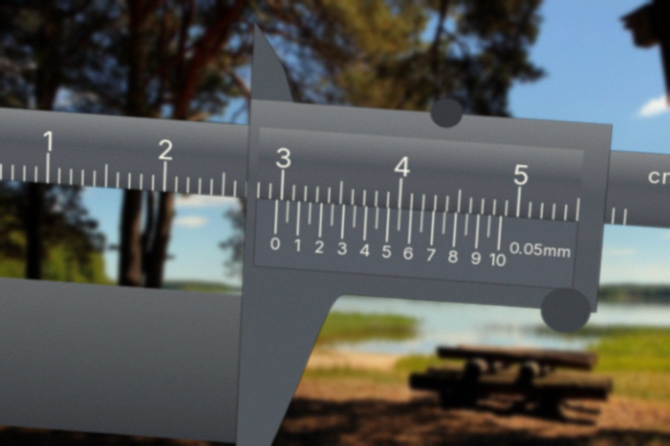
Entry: 29.6
